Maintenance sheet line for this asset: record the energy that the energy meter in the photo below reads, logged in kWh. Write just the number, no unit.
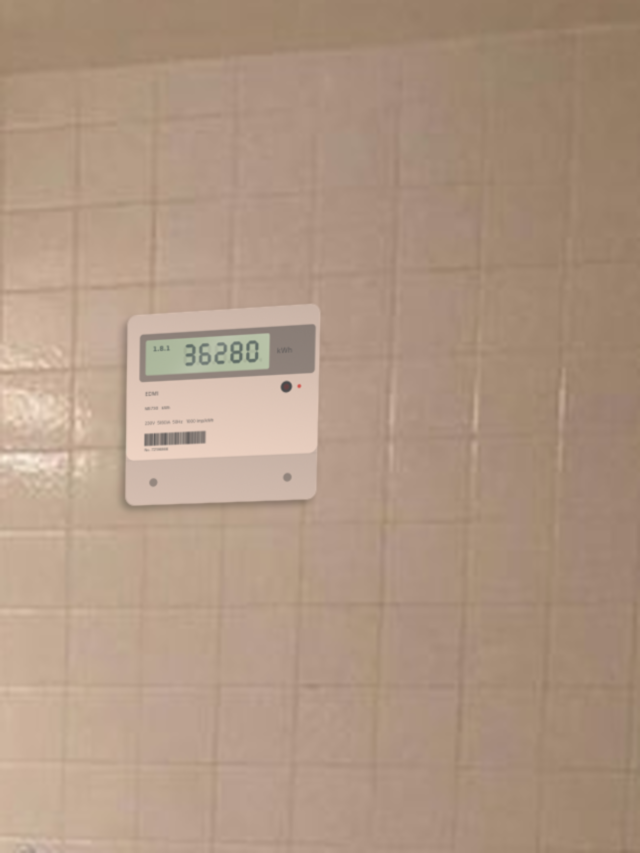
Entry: 36280
